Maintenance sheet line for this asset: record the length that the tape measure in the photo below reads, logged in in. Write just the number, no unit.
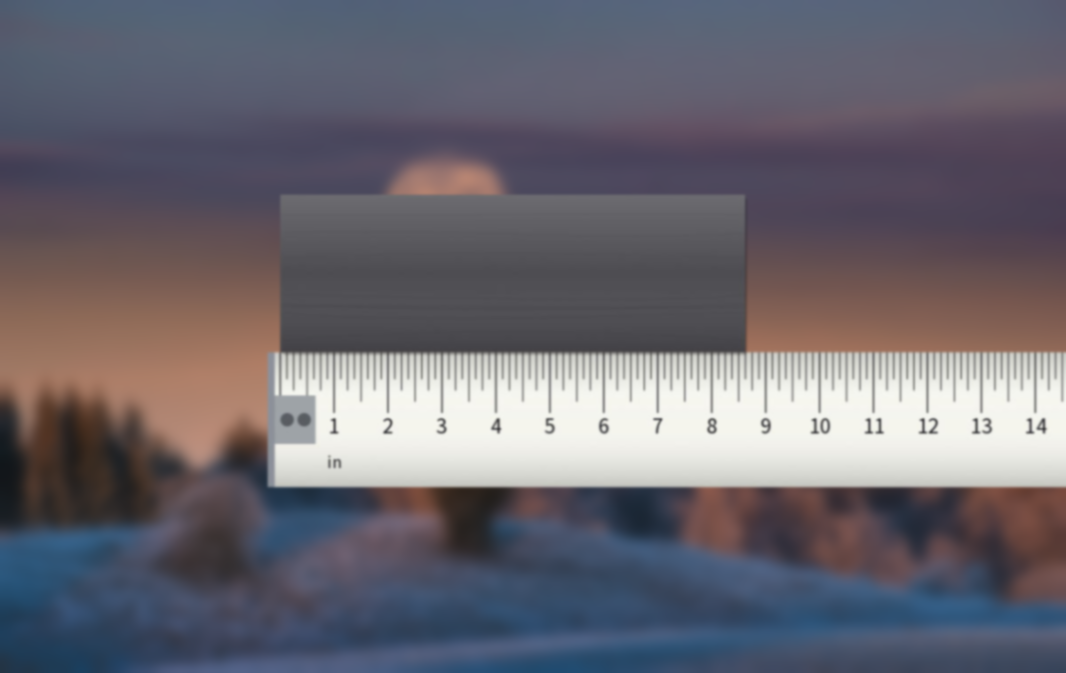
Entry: 8.625
